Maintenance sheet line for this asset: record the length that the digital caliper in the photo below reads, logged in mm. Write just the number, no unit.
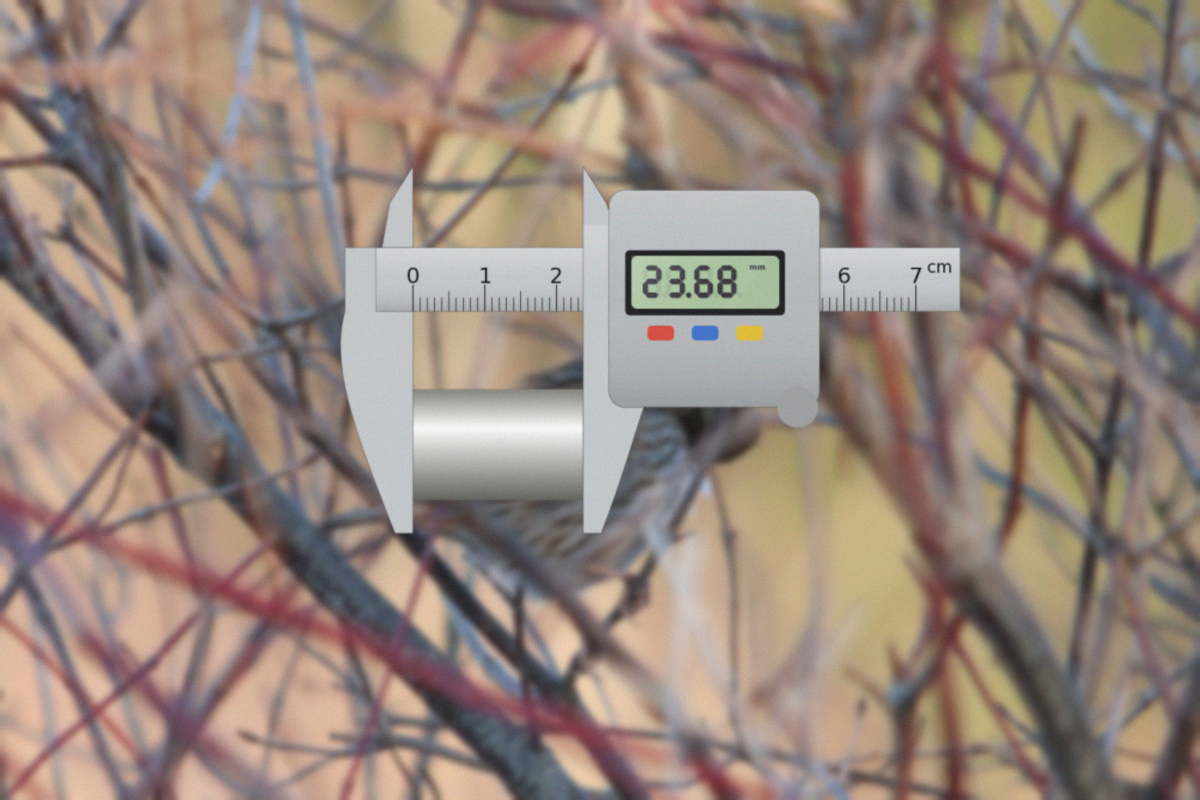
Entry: 23.68
